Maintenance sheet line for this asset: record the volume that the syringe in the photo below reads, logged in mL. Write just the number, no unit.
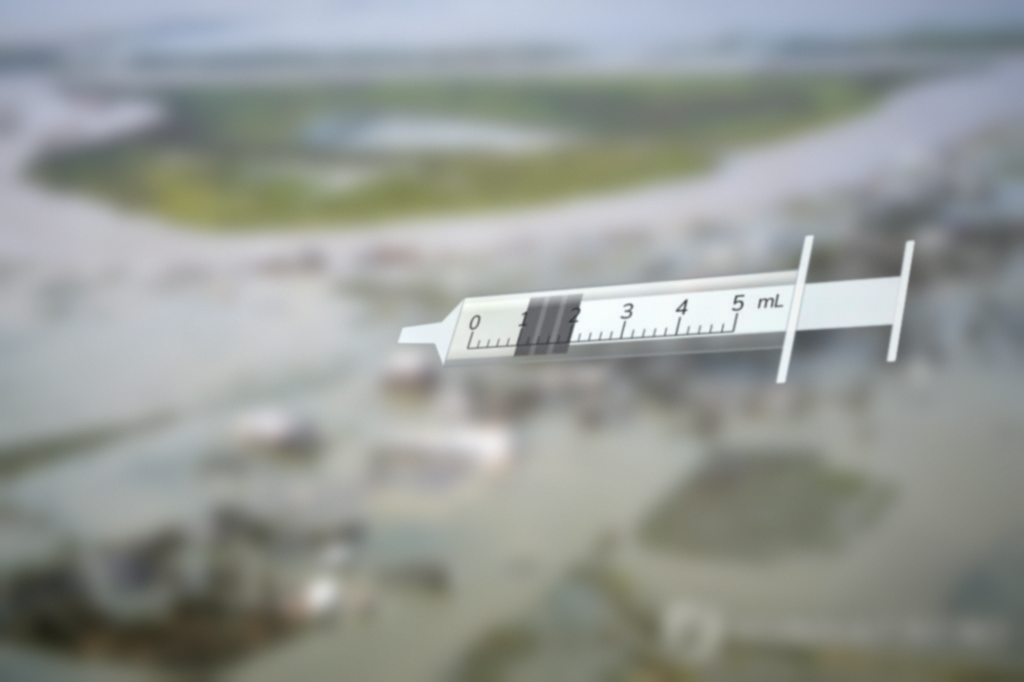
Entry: 1
